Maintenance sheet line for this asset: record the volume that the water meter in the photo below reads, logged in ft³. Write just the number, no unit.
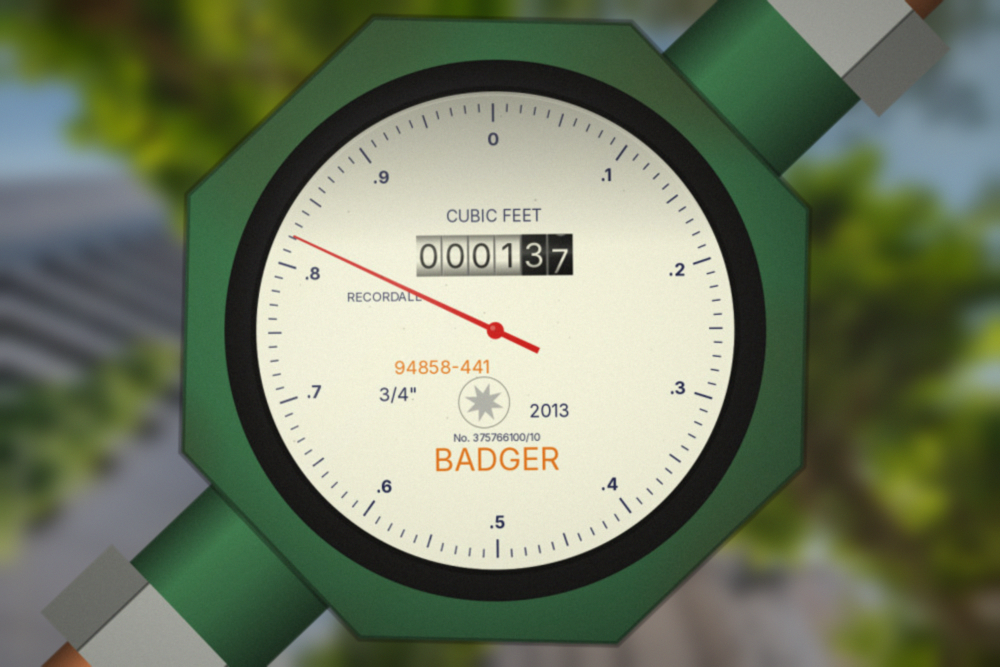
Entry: 136.82
